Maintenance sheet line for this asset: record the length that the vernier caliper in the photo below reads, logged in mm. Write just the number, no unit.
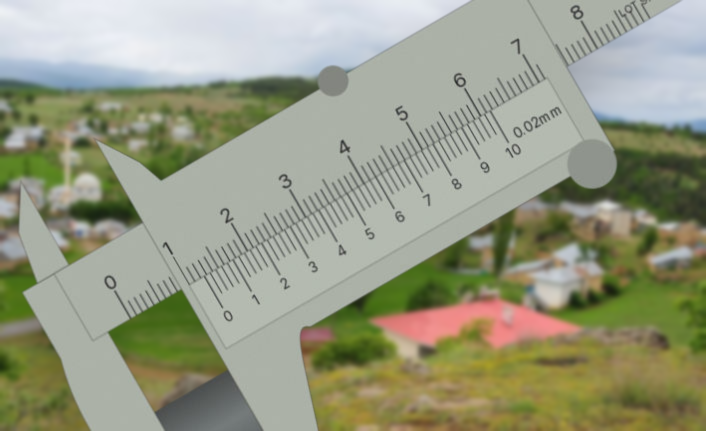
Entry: 12.6
